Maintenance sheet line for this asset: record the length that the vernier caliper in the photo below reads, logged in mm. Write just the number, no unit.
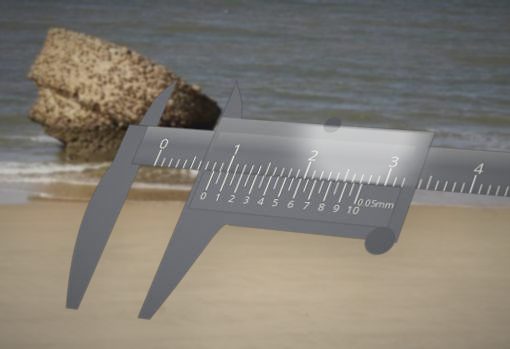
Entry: 8.2
